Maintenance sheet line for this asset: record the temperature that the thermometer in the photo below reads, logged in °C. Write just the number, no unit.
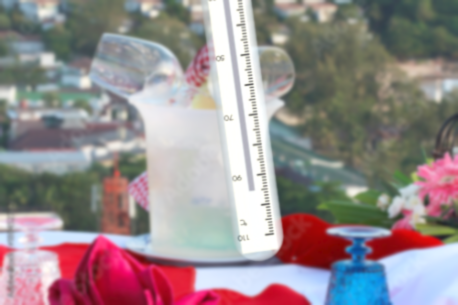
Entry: 95
